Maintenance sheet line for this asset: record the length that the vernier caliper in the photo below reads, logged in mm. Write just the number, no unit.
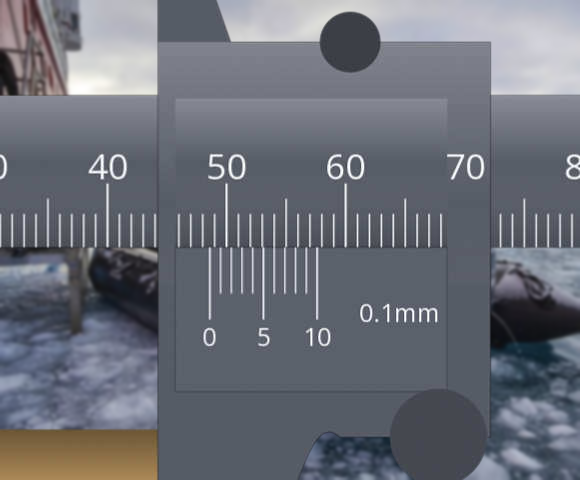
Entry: 48.6
